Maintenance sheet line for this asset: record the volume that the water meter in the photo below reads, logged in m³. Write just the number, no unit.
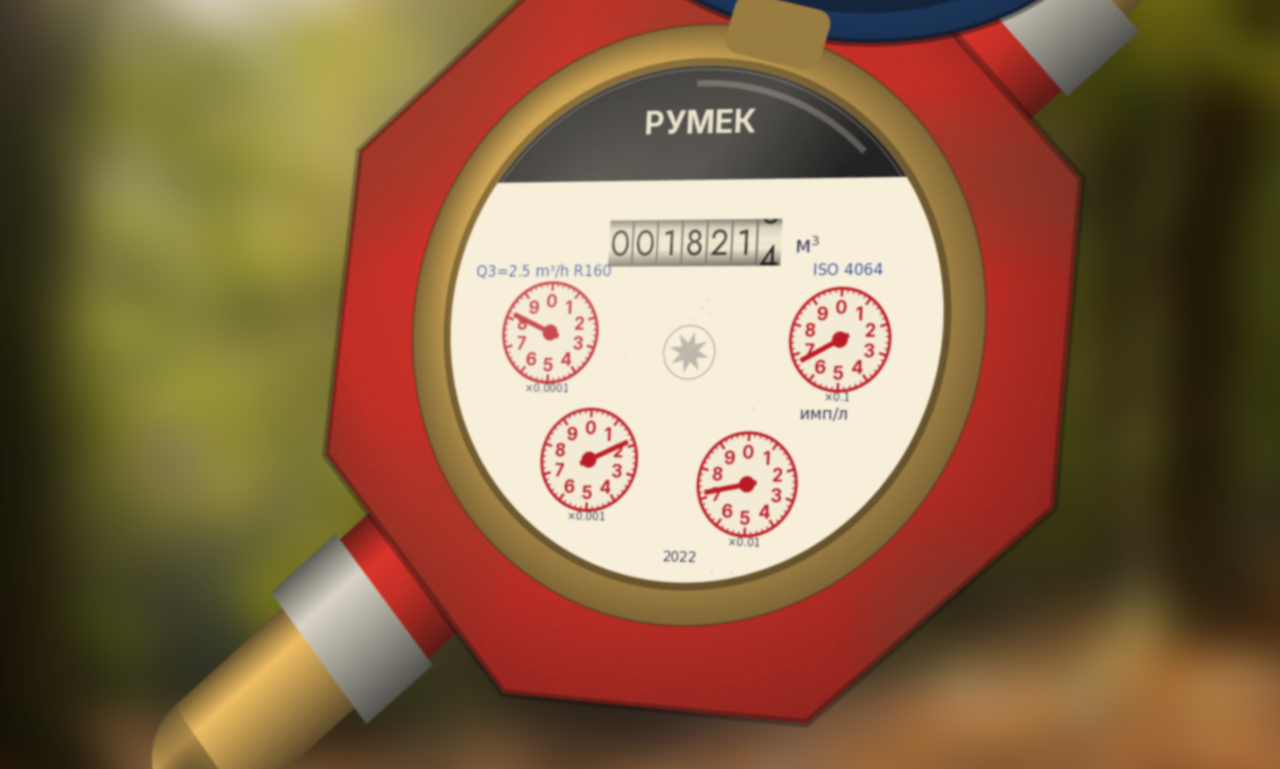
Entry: 18213.6718
